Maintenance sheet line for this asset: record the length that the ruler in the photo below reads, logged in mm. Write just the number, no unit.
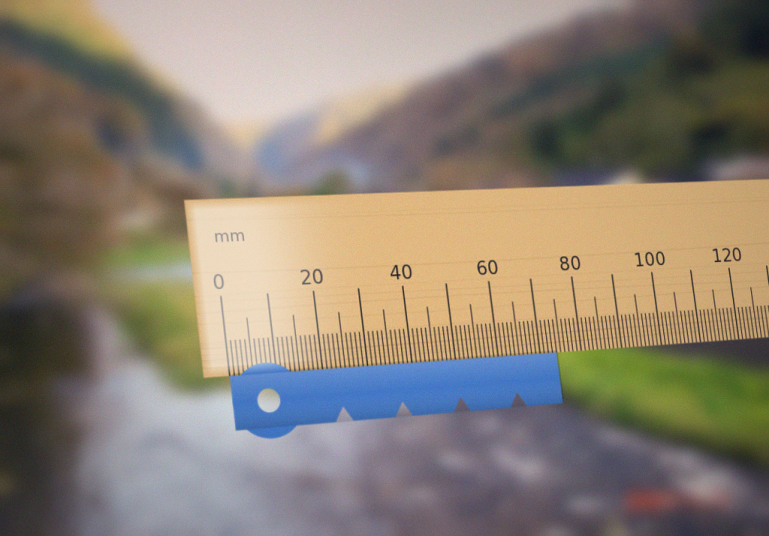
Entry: 74
